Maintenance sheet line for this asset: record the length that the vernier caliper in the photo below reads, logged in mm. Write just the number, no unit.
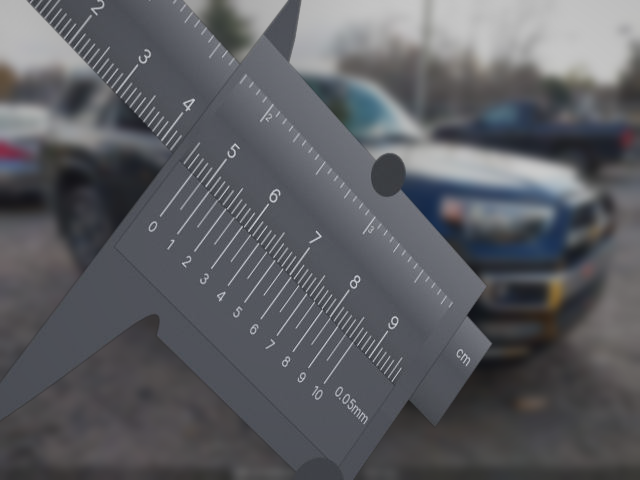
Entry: 47.0
